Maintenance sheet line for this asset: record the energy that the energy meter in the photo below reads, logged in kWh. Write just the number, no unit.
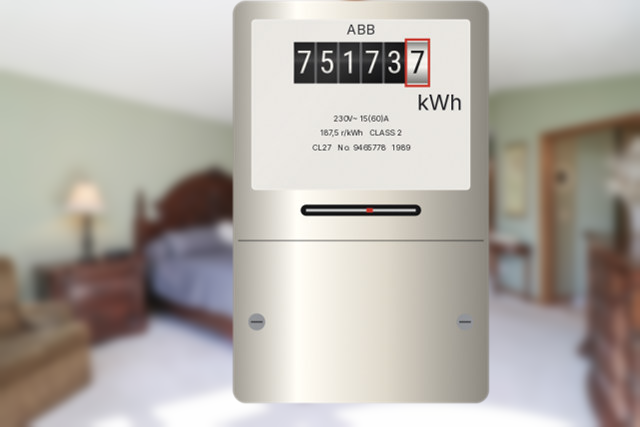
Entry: 75173.7
